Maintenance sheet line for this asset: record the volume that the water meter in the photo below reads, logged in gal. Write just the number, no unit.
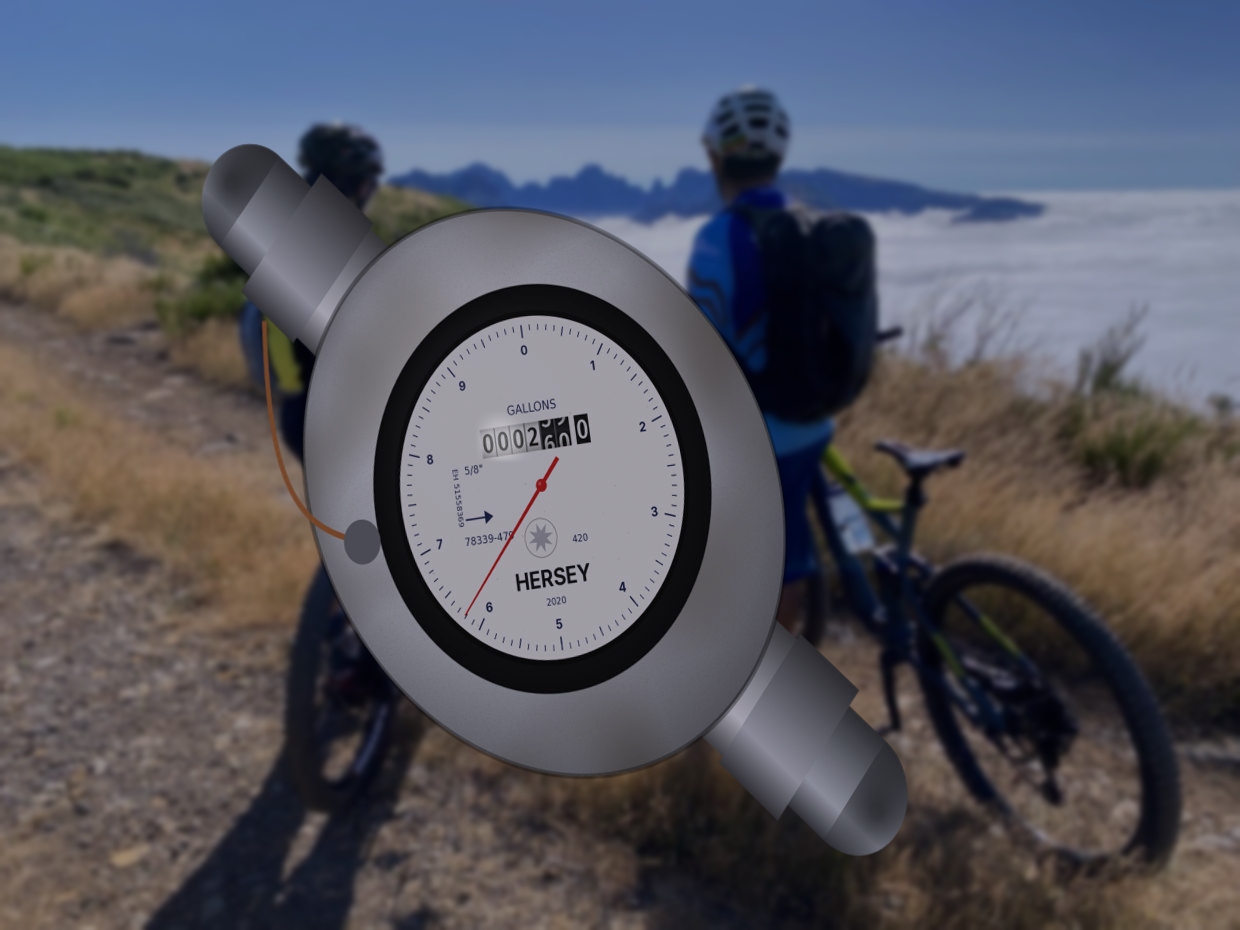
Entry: 2596.2
